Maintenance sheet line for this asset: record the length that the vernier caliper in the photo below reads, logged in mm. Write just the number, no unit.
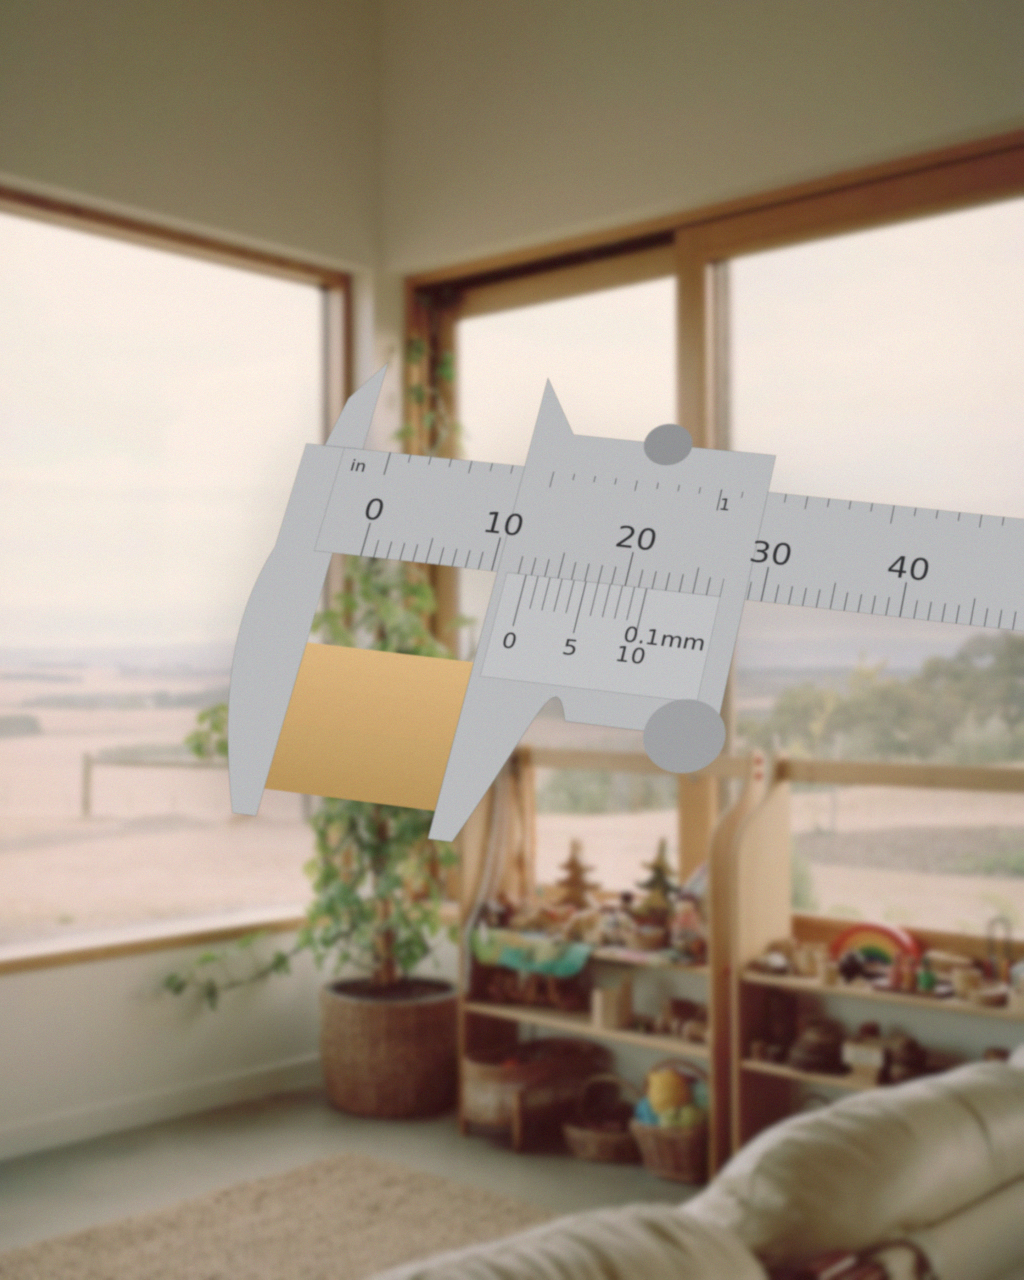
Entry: 12.6
